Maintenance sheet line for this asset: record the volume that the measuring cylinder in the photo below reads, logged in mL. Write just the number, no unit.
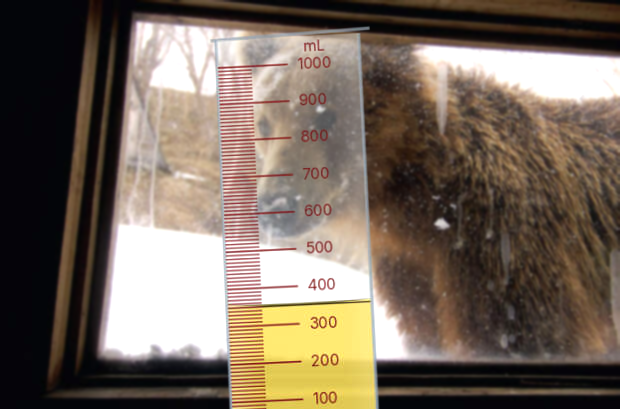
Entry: 350
